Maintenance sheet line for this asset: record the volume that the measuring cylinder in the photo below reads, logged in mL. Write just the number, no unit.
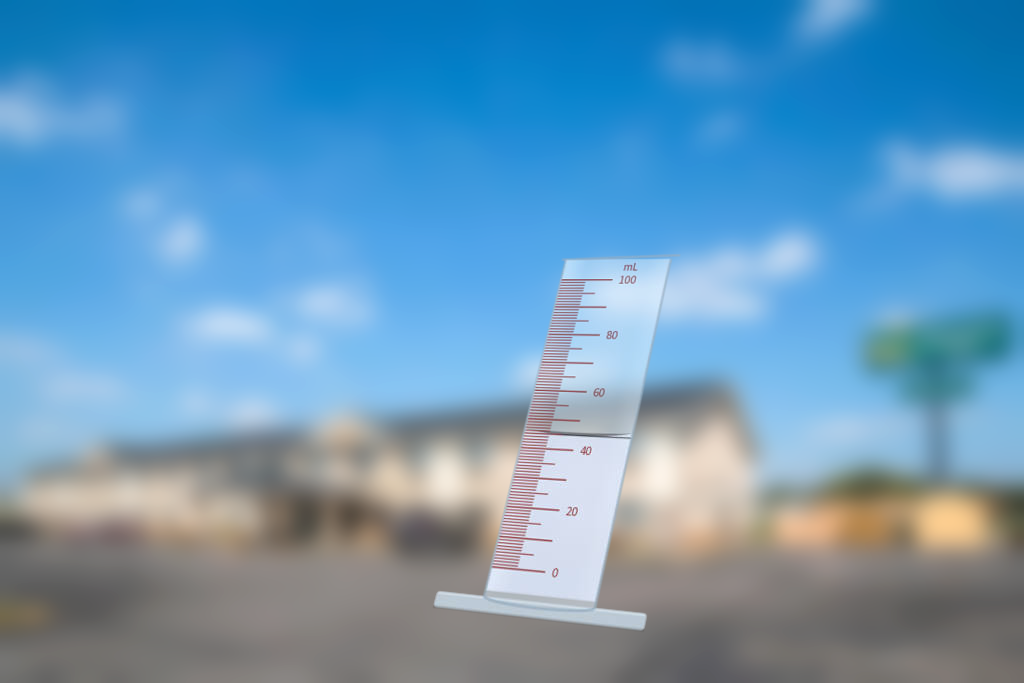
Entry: 45
